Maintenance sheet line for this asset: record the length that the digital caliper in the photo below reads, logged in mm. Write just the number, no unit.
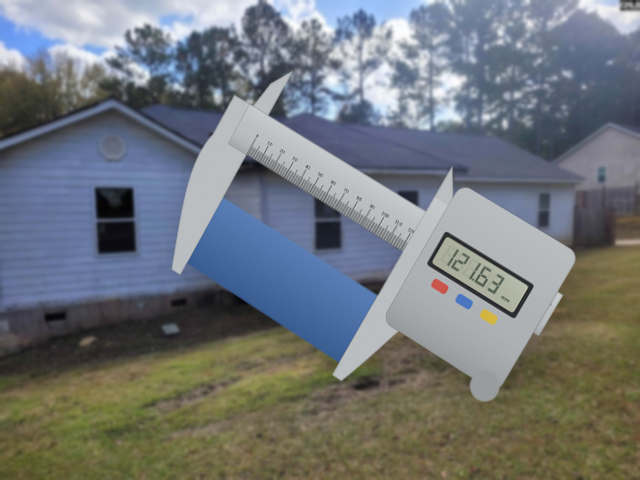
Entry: 121.63
